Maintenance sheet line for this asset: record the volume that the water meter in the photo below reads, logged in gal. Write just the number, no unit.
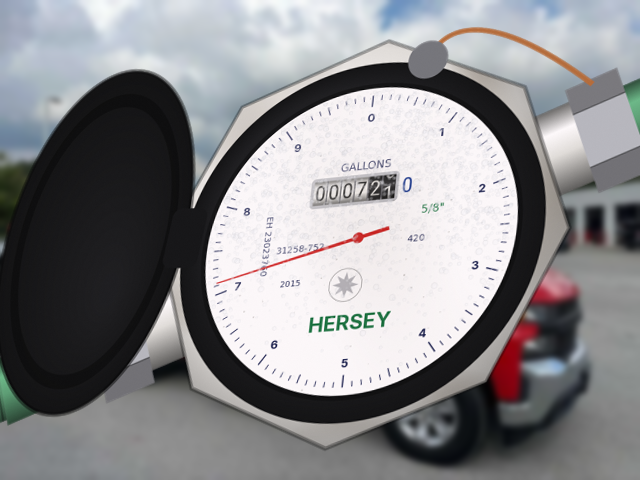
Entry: 7207.1
